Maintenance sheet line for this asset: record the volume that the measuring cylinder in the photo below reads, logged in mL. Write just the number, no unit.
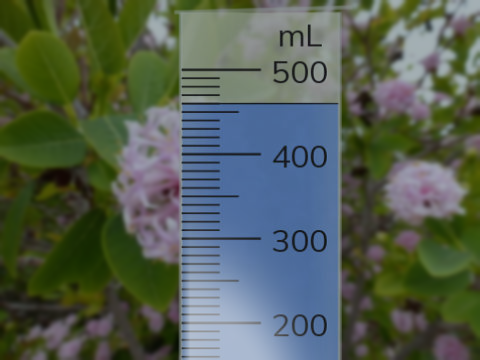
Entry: 460
